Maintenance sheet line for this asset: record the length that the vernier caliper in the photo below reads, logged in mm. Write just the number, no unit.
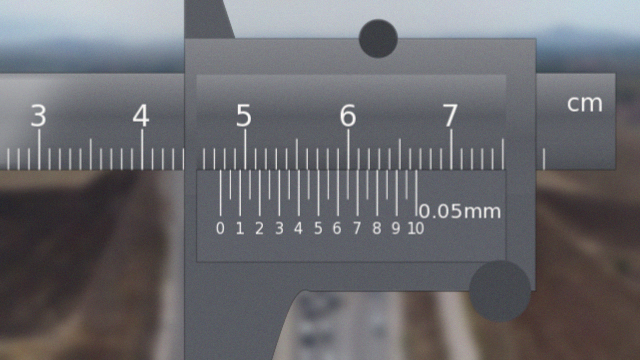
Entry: 47.6
